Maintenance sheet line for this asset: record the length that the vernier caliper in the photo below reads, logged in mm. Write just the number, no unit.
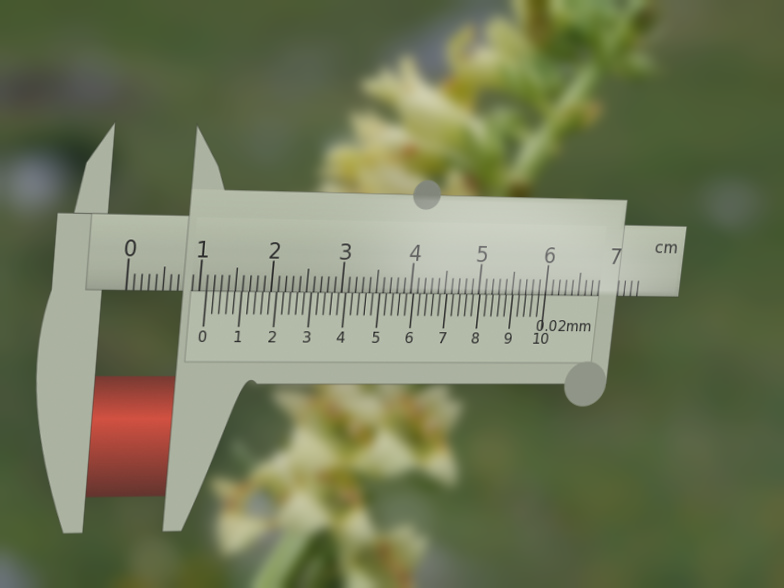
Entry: 11.0
